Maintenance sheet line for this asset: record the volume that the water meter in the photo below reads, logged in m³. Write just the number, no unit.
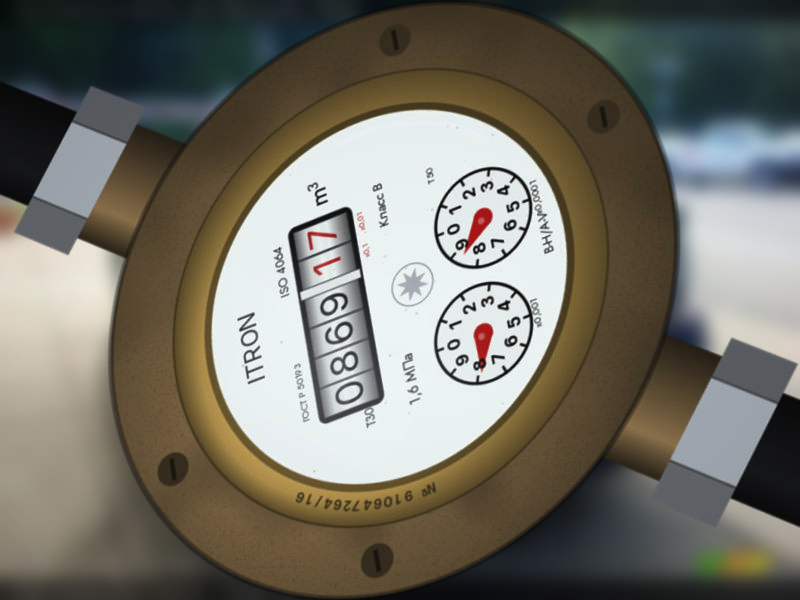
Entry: 869.1778
